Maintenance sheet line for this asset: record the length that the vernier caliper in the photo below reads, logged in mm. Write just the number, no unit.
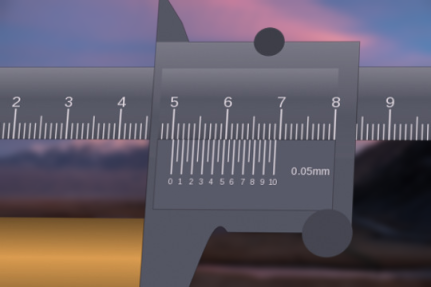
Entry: 50.2
